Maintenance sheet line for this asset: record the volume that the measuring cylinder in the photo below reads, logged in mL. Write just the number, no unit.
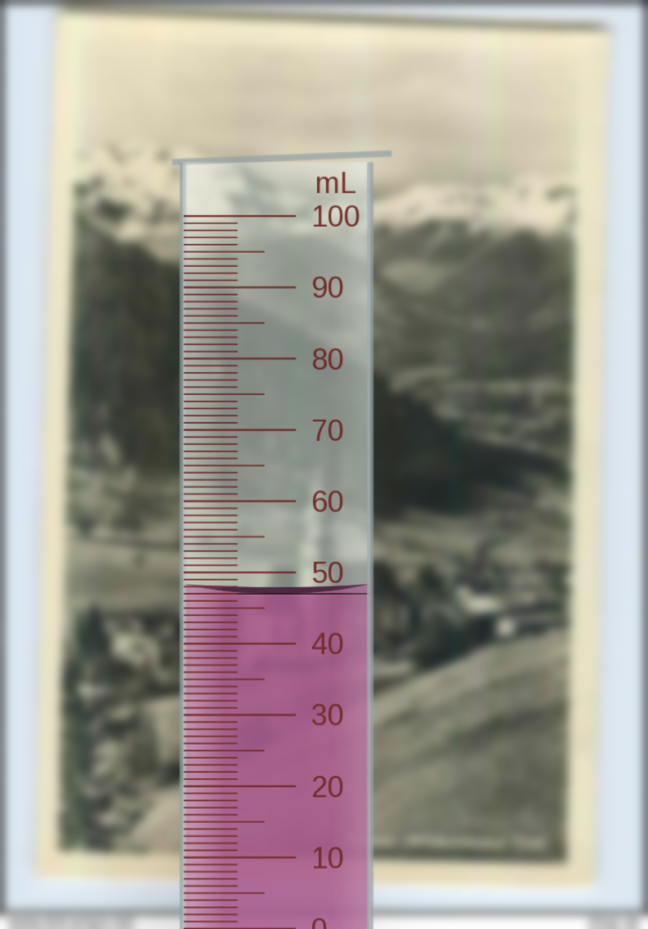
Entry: 47
